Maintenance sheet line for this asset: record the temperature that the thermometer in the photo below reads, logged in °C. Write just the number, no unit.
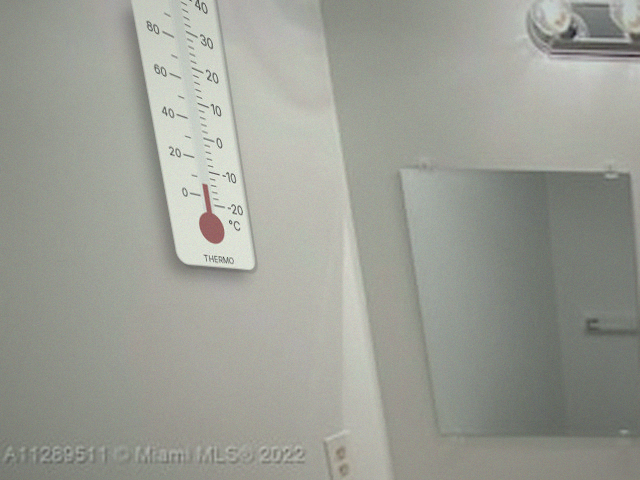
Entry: -14
